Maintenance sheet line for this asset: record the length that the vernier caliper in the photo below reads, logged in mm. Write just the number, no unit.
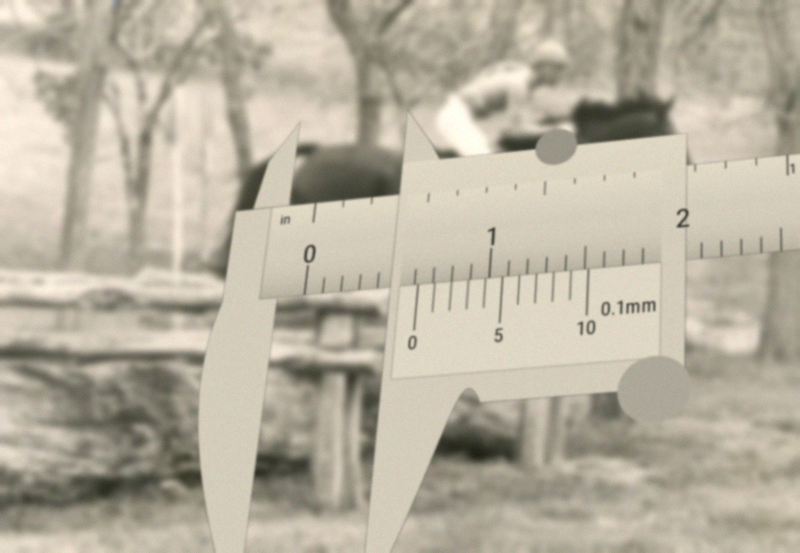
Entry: 6.2
